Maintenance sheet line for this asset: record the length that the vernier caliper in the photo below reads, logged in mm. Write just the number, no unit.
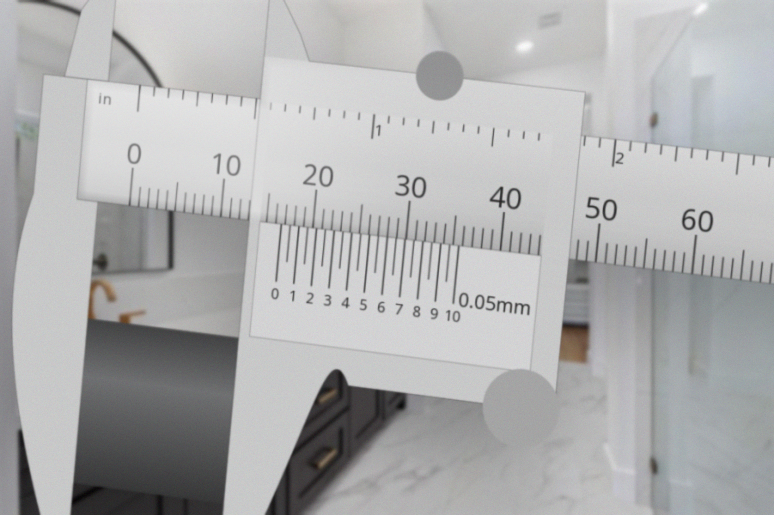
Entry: 16.6
